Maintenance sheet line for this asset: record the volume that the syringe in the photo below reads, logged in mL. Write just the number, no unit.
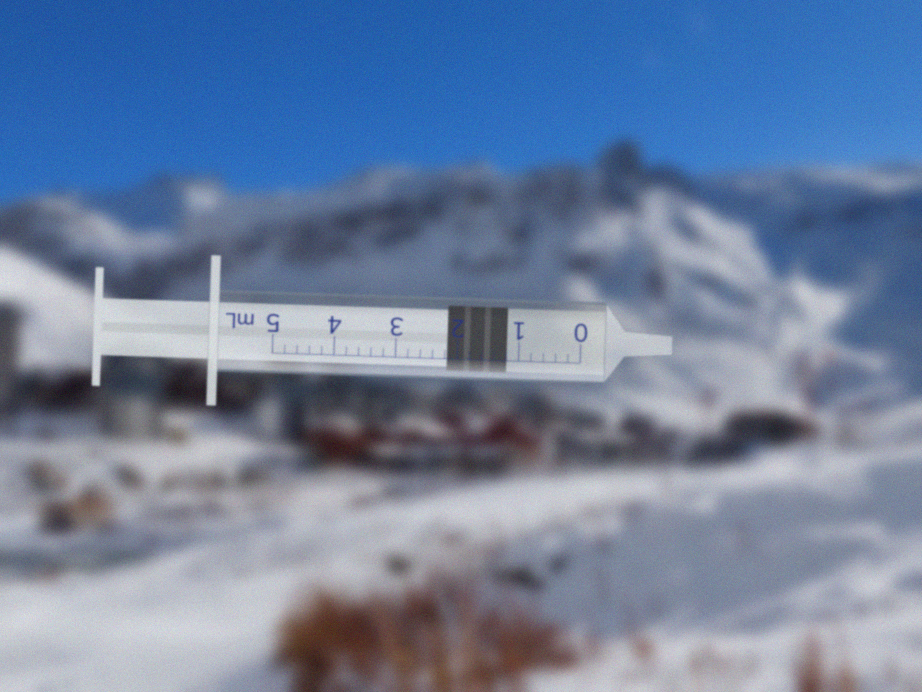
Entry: 1.2
